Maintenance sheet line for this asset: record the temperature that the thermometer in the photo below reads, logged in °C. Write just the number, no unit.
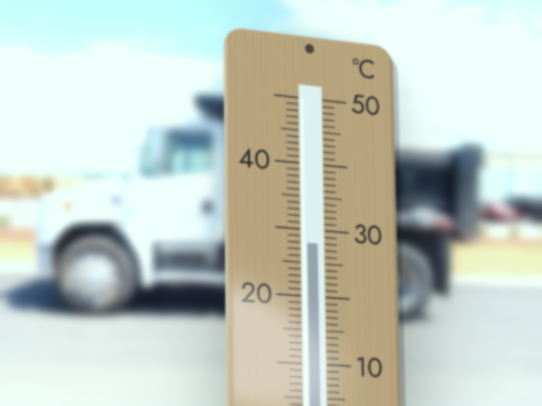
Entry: 28
